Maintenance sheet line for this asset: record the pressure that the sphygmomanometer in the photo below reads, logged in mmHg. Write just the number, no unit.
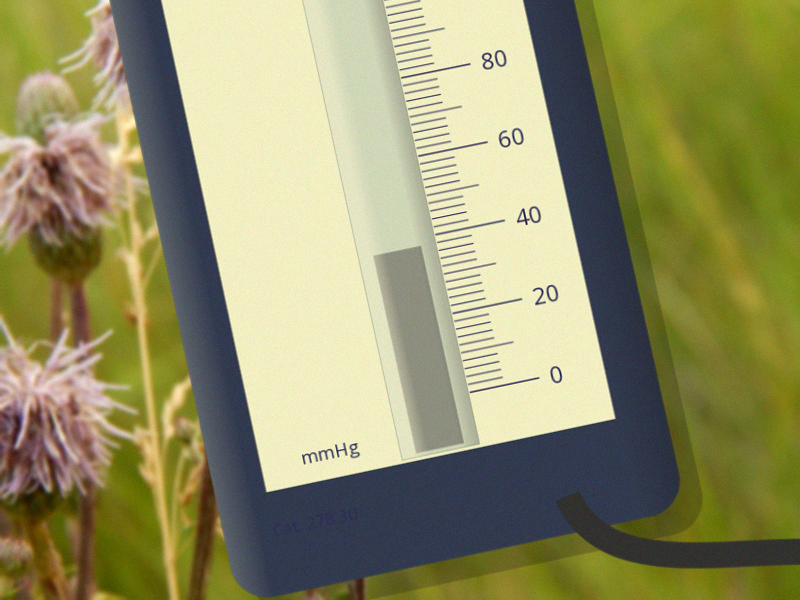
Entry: 38
